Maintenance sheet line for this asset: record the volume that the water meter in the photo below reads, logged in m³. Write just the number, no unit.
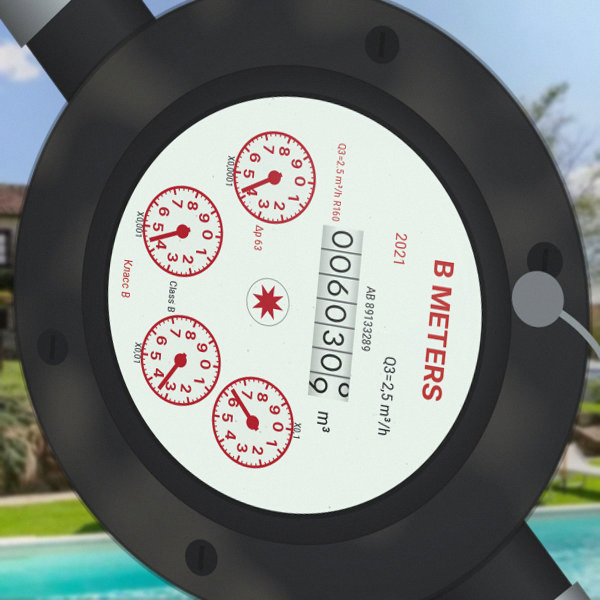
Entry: 60308.6344
